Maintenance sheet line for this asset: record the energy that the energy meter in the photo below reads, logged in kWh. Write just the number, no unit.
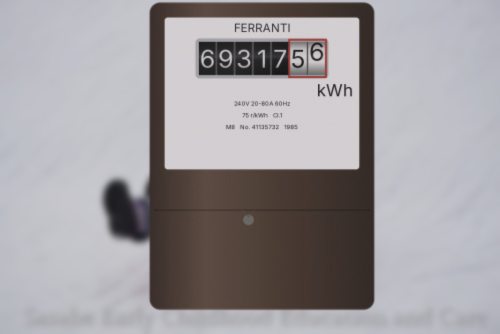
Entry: 69317.56
